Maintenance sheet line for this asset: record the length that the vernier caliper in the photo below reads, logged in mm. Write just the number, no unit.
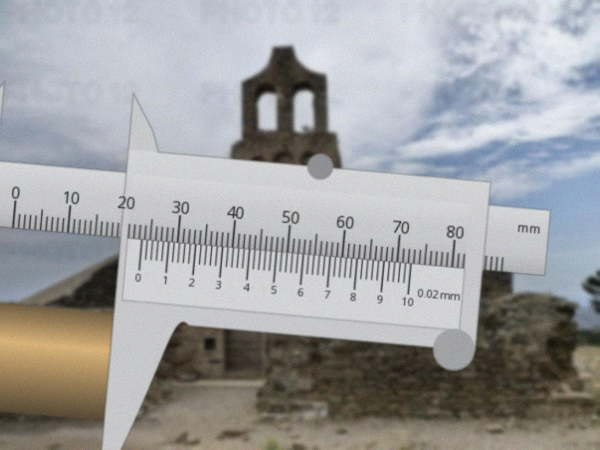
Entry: 23.5
